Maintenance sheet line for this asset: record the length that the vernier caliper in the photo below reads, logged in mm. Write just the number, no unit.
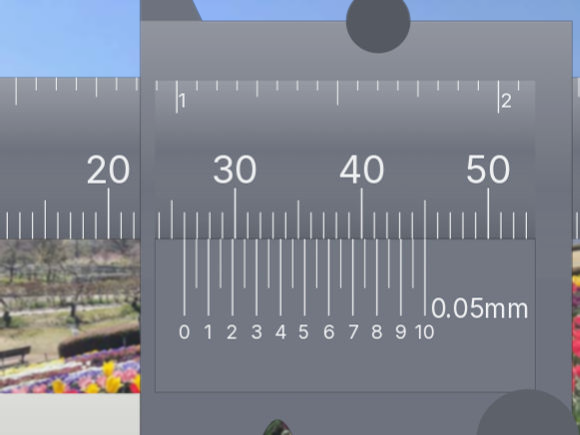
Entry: 26.0
